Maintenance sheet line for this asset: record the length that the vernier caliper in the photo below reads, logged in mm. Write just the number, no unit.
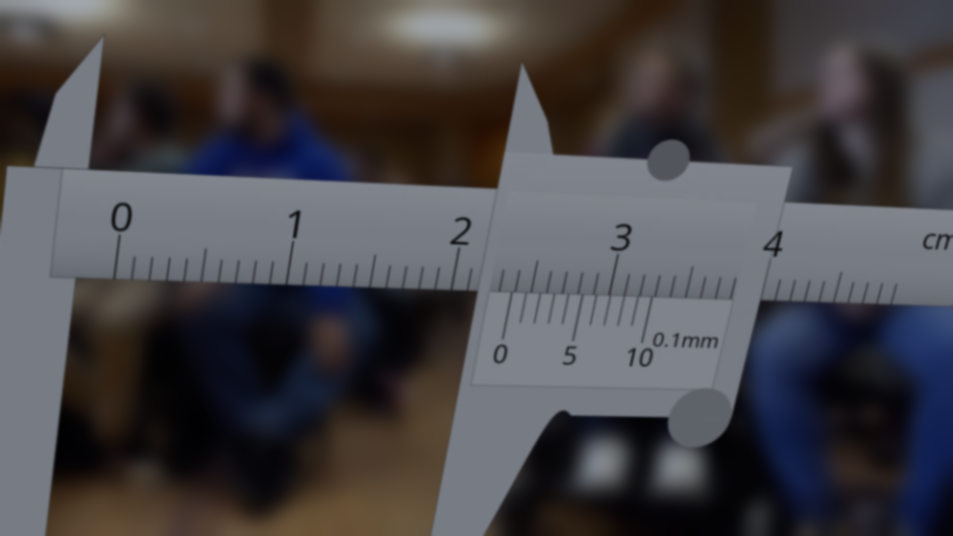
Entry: 23.8
